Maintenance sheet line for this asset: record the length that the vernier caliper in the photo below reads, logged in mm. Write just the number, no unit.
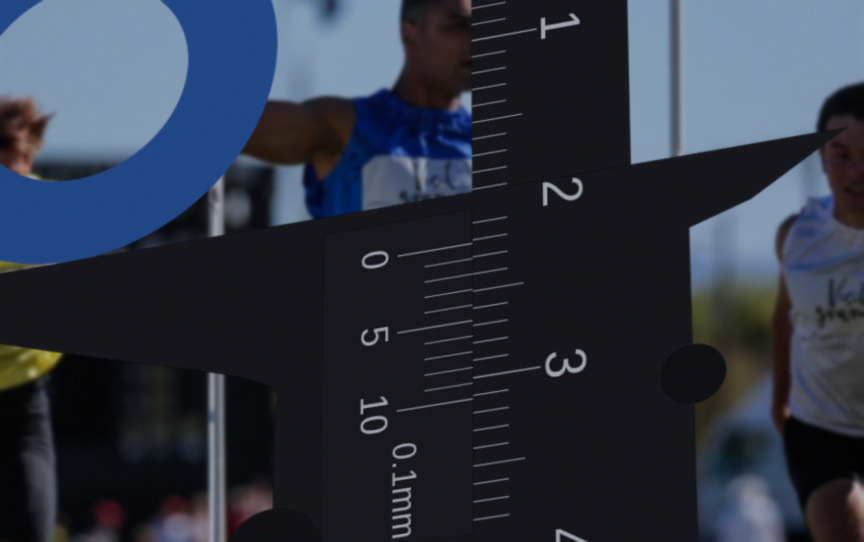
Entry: 22.2
